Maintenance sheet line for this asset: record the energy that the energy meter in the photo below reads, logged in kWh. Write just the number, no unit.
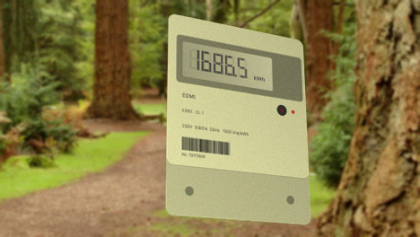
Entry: 1686.5
